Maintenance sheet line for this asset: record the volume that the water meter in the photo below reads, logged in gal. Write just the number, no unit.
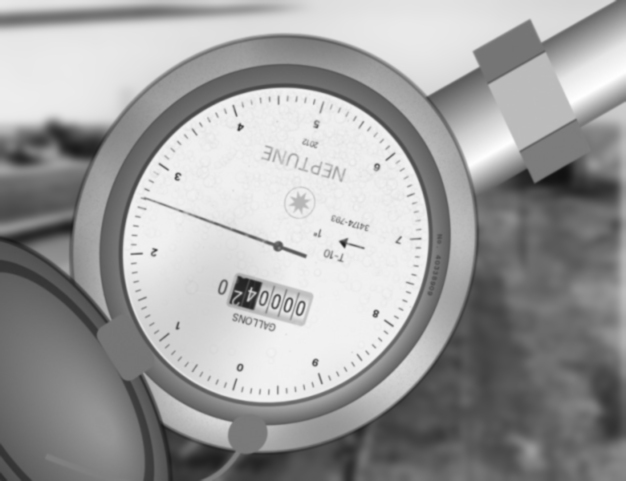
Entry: 422.6
